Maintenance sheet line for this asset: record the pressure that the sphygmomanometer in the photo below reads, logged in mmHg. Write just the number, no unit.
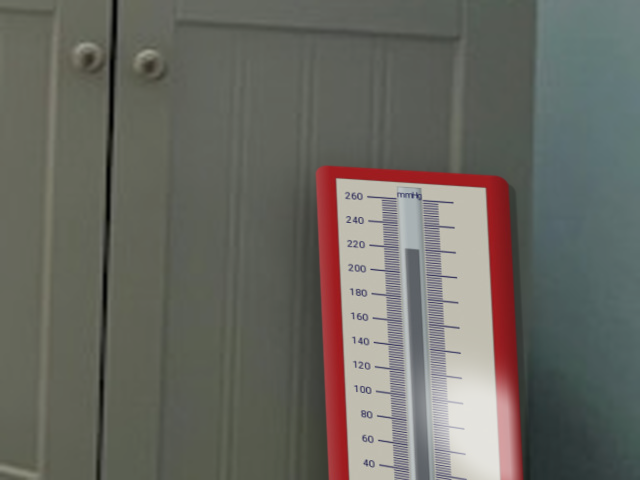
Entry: 220
